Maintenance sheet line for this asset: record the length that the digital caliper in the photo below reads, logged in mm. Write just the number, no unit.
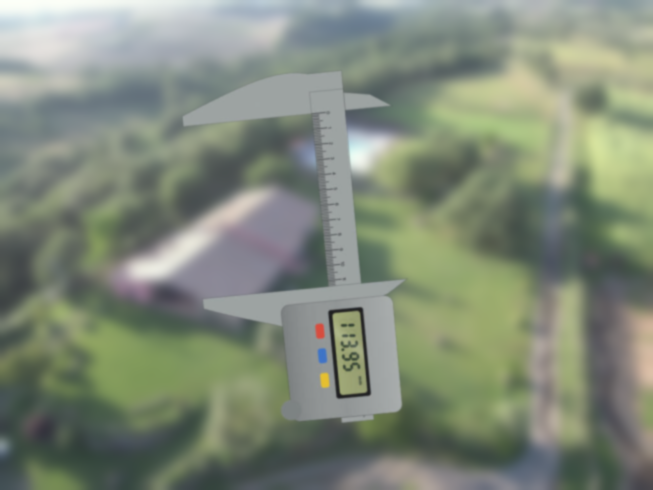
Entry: 113.95
